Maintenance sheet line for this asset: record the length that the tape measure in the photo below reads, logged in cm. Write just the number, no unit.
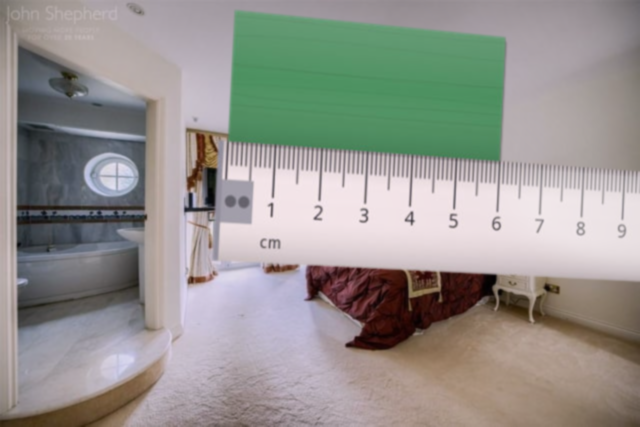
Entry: 6
